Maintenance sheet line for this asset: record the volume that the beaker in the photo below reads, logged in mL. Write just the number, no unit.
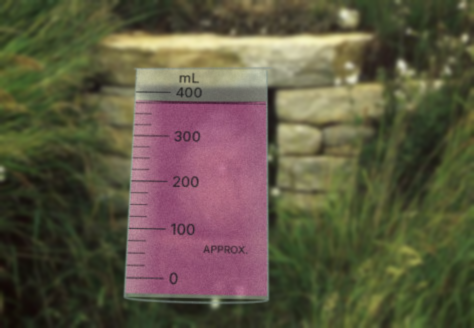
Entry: 375
